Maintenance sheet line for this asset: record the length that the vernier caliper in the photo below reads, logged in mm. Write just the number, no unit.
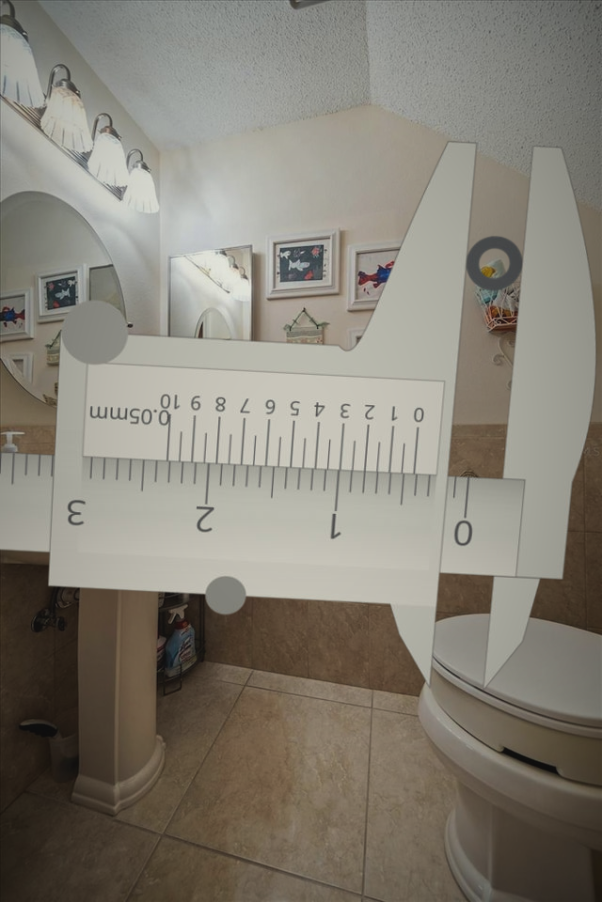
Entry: 4.2
